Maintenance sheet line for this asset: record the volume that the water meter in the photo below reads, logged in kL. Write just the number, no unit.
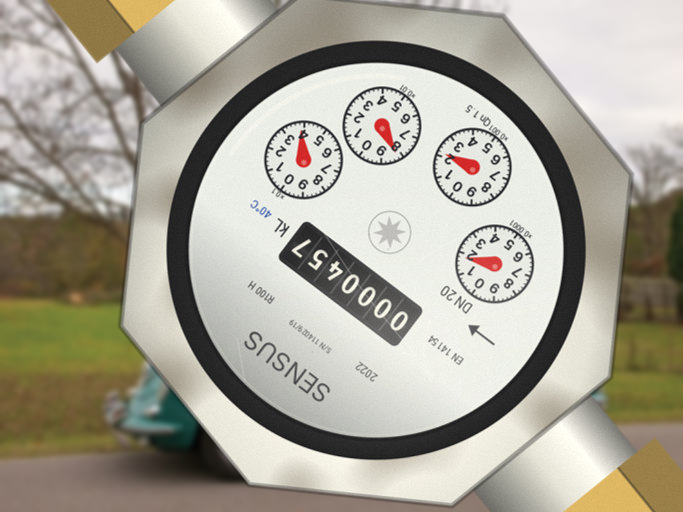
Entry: 457.3821
